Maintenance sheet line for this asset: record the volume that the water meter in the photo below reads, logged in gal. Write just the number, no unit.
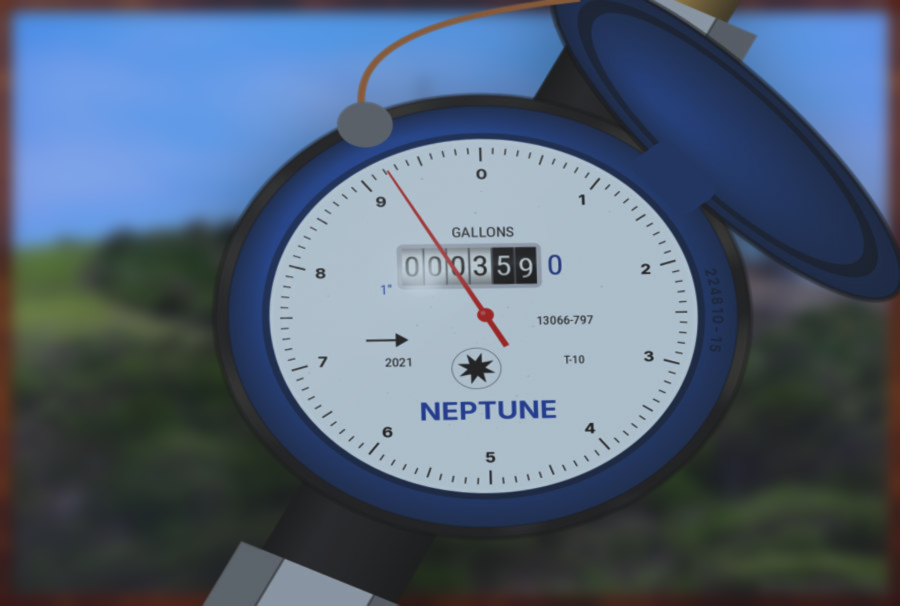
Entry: 3589.2
